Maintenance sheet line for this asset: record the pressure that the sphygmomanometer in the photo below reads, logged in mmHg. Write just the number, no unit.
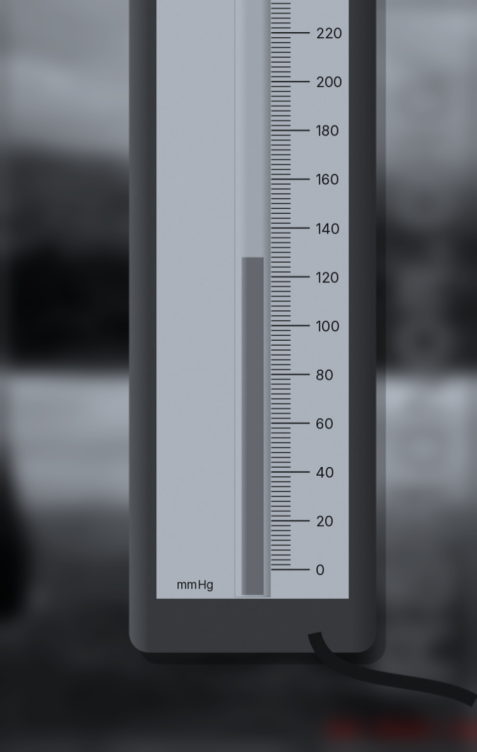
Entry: 128
